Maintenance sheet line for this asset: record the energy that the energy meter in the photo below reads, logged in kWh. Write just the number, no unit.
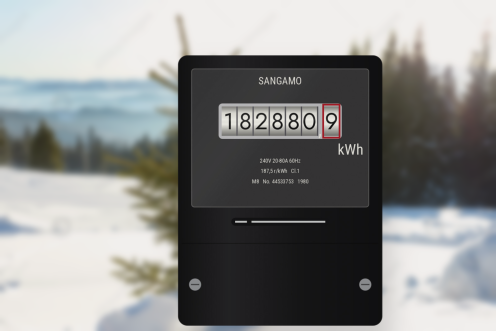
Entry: 182880.9
